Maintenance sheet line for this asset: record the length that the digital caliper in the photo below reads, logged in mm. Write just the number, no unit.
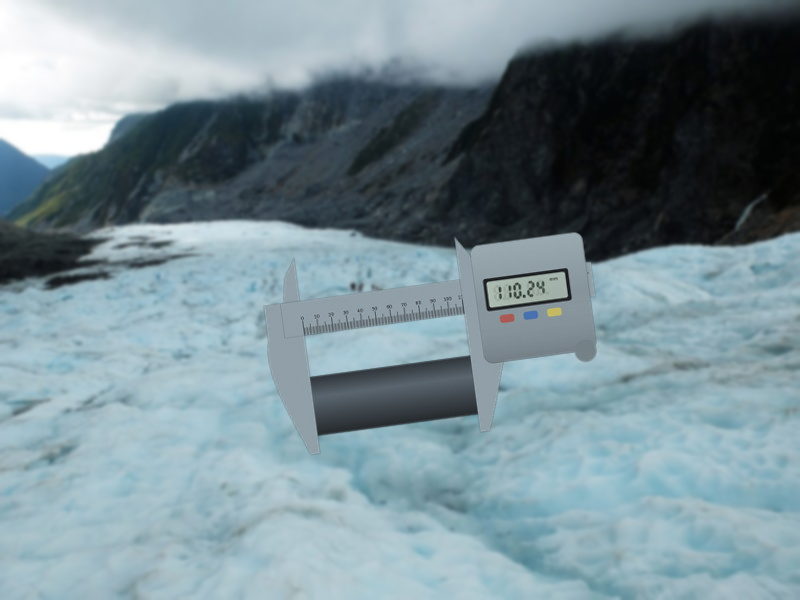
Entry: 110.24
